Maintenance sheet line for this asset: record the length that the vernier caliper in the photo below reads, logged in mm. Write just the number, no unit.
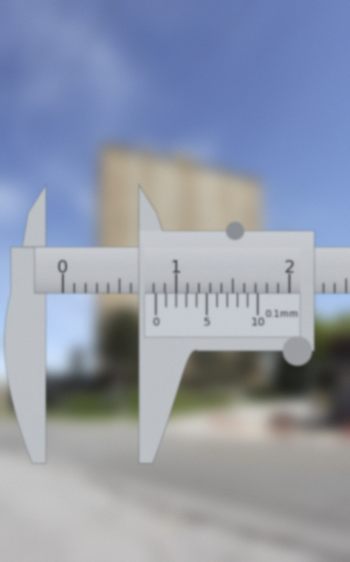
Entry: 8.2
